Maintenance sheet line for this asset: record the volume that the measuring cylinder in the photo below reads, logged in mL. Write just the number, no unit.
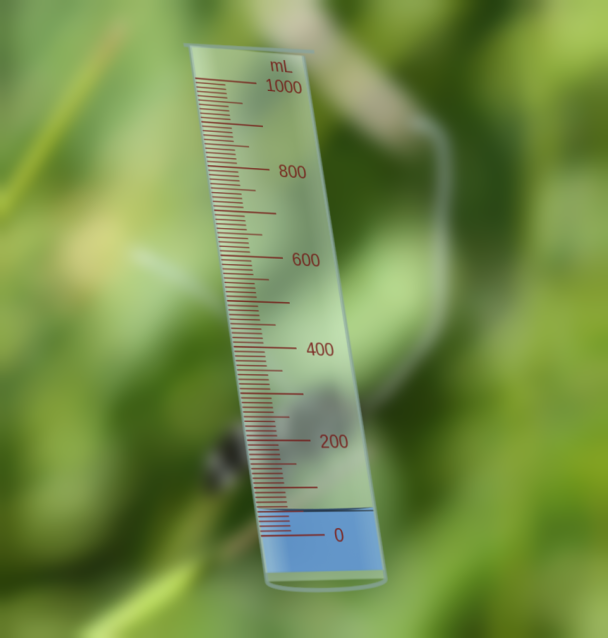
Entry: 50
